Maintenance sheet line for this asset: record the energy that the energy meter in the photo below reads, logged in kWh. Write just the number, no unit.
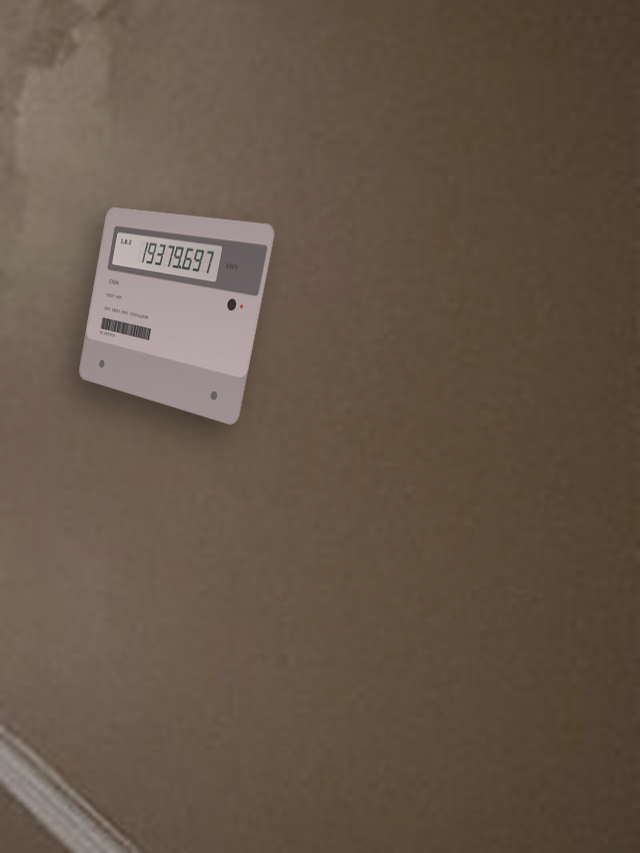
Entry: 19379.697
